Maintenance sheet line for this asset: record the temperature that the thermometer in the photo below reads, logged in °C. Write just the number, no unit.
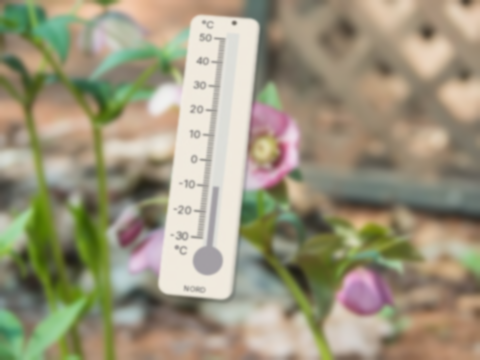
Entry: -10
